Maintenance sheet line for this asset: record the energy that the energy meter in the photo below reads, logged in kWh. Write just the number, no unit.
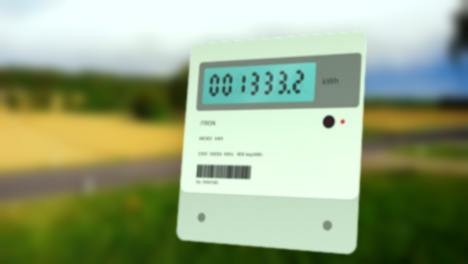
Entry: 1333.2
